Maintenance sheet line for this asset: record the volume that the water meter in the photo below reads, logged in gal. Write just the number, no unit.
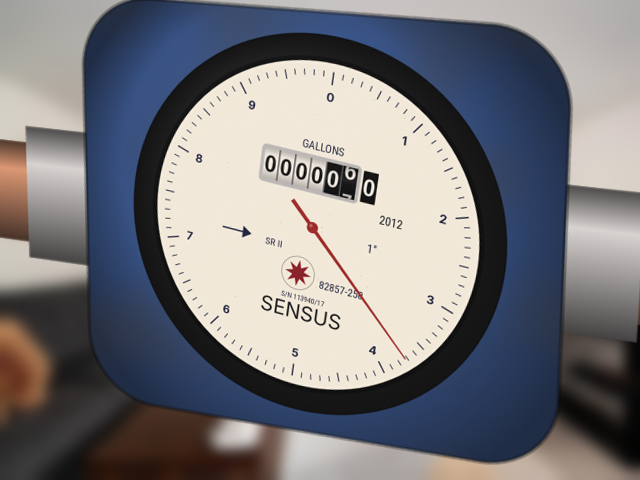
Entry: 63.7
